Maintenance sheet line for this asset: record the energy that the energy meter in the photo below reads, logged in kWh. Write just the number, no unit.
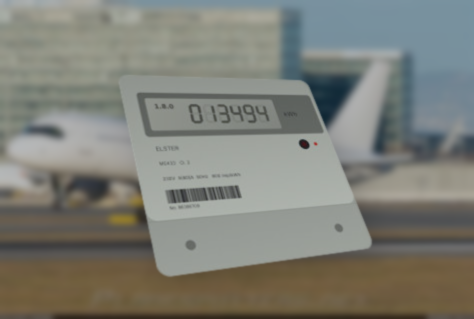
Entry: 13494
